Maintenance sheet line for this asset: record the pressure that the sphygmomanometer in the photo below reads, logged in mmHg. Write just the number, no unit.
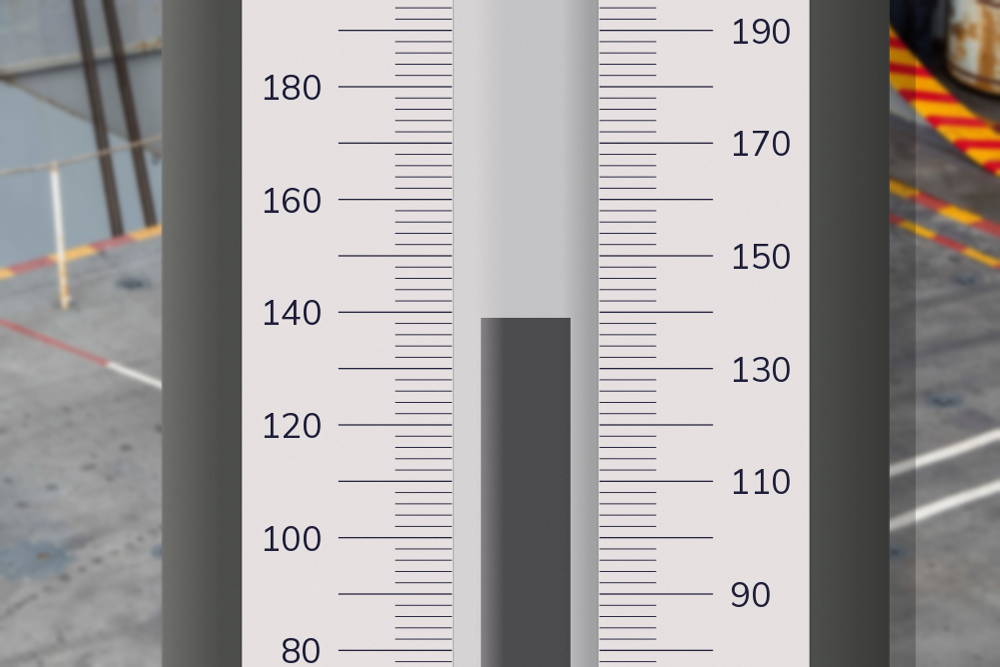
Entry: 139
